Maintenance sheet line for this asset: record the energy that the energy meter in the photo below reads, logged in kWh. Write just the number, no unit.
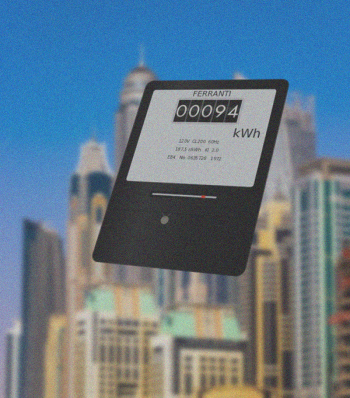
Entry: 94
